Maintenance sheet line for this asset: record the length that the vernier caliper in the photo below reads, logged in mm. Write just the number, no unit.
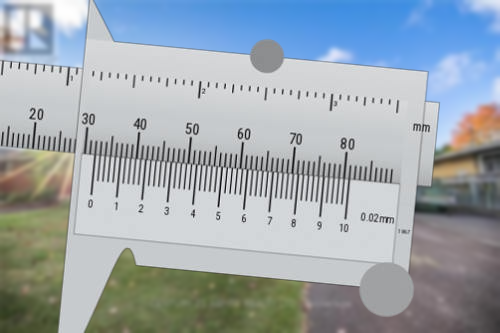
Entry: 32.0
